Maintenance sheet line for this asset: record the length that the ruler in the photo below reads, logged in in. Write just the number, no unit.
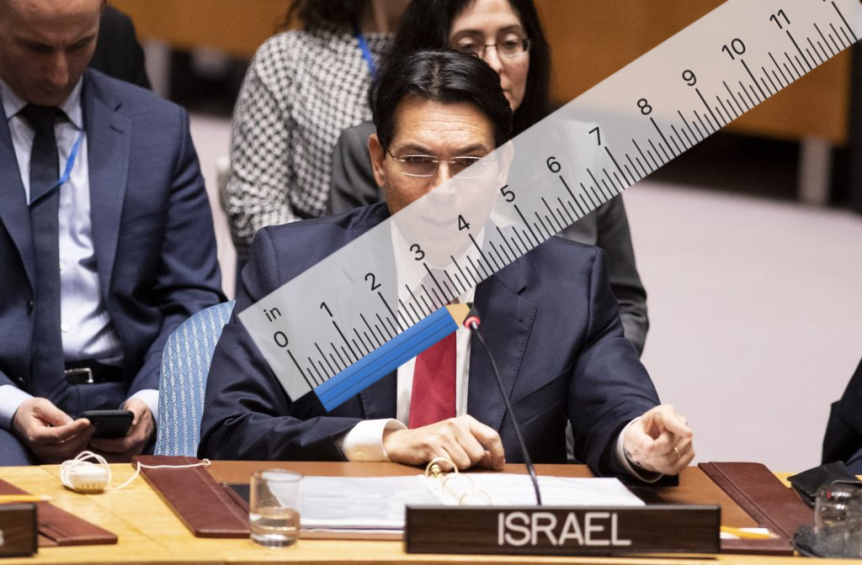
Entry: 3.375
